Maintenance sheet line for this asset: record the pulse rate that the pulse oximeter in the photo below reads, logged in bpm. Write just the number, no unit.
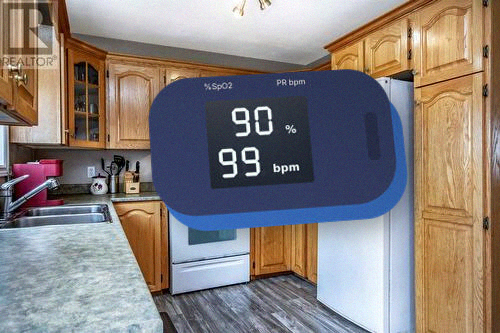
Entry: 99
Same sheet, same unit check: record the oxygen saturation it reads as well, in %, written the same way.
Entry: 90
